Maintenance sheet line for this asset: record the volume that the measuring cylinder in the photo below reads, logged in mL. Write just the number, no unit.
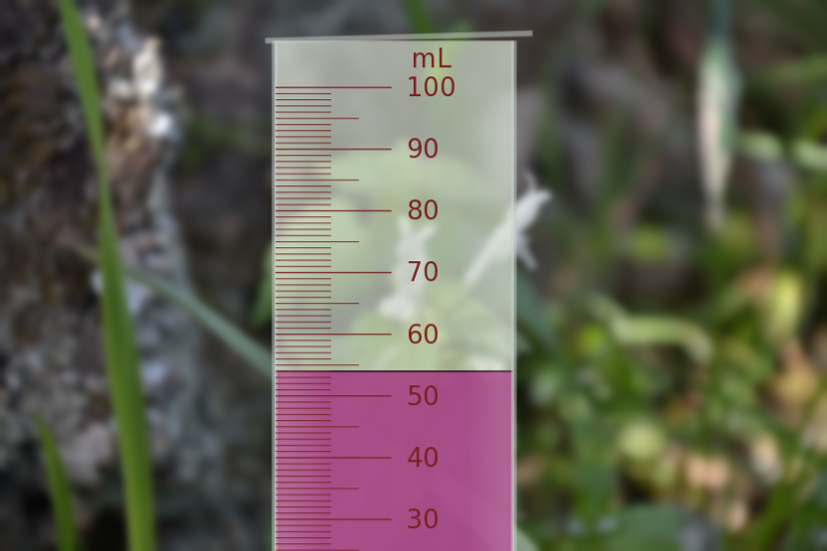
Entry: 54
